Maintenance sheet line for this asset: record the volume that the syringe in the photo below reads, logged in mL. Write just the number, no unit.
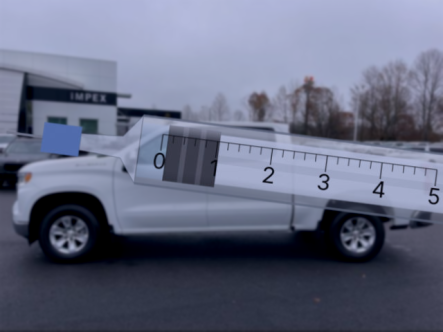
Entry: 0.1
